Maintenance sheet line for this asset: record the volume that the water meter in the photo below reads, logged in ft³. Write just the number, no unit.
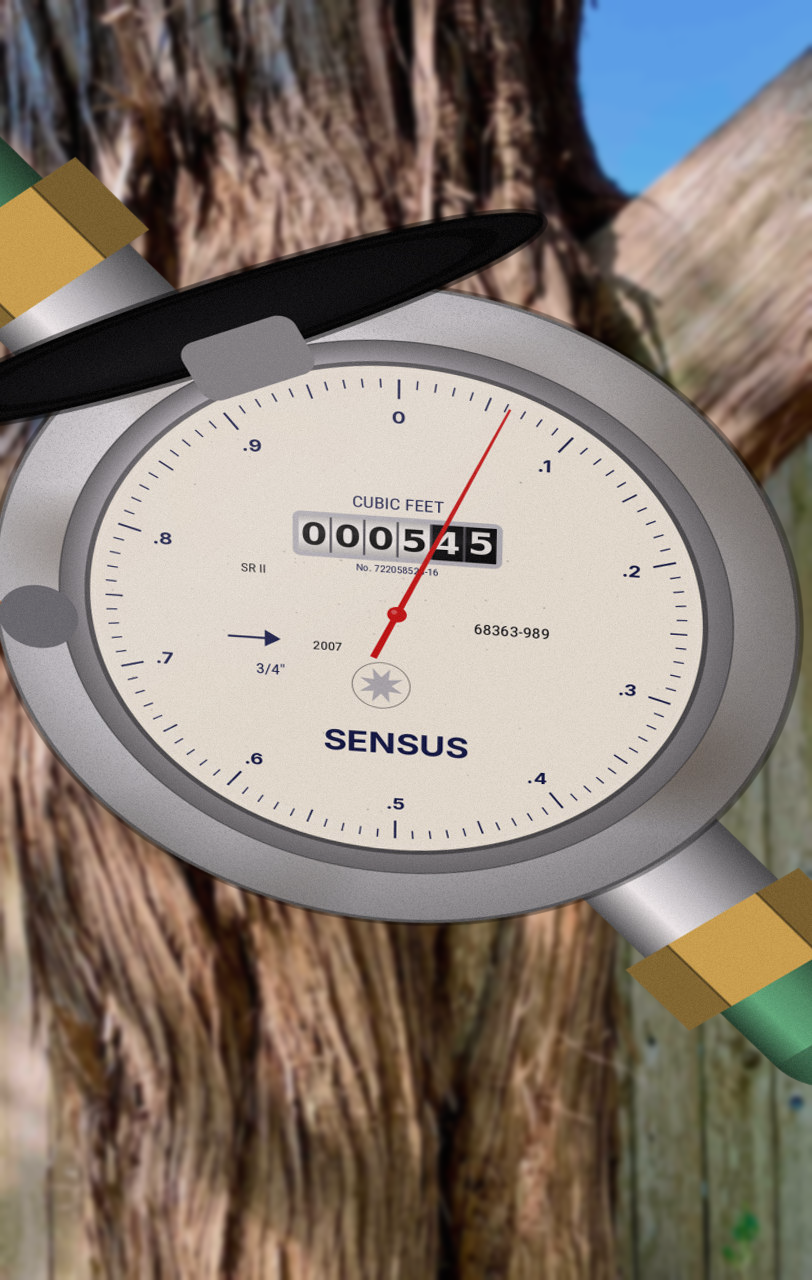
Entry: 545.06
